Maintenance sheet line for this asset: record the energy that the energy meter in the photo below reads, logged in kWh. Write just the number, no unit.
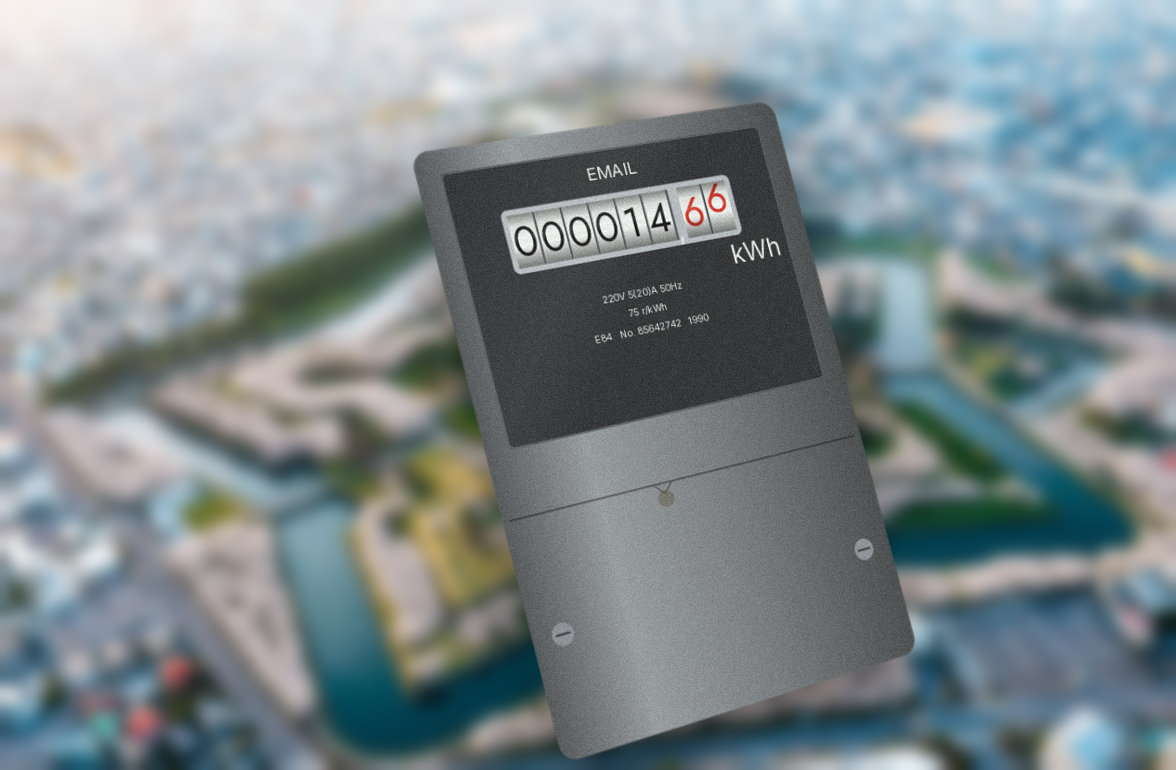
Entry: 14.66
